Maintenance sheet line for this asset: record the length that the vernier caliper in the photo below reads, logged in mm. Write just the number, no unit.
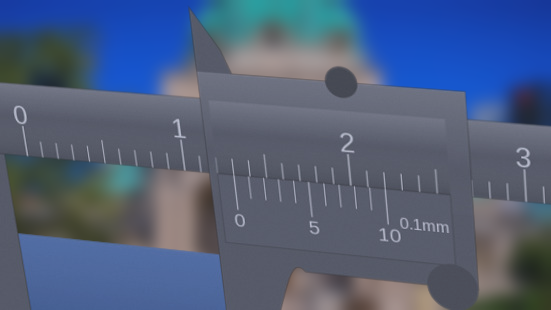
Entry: 13.0
